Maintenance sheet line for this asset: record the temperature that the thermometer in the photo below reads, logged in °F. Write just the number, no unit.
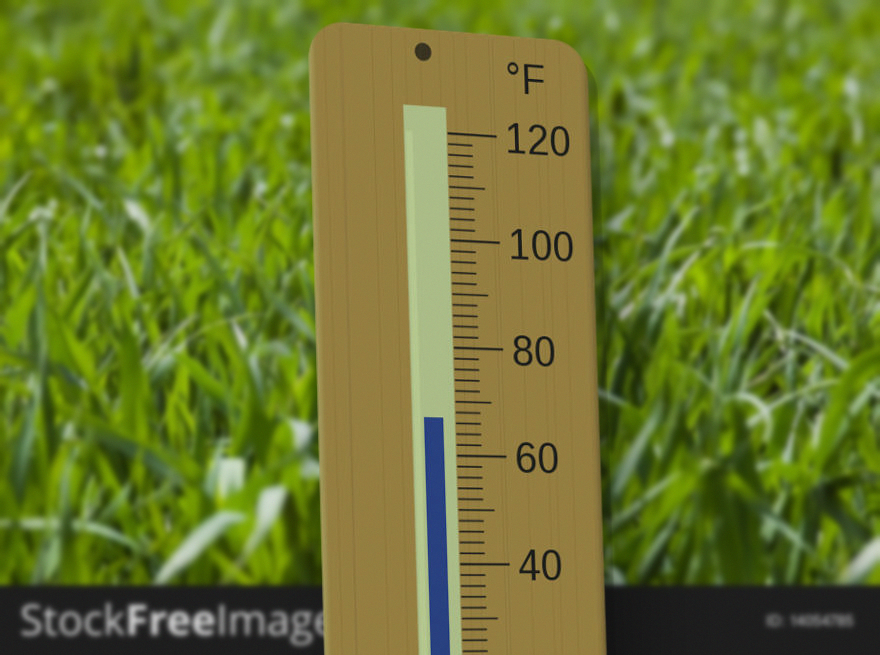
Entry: 67
